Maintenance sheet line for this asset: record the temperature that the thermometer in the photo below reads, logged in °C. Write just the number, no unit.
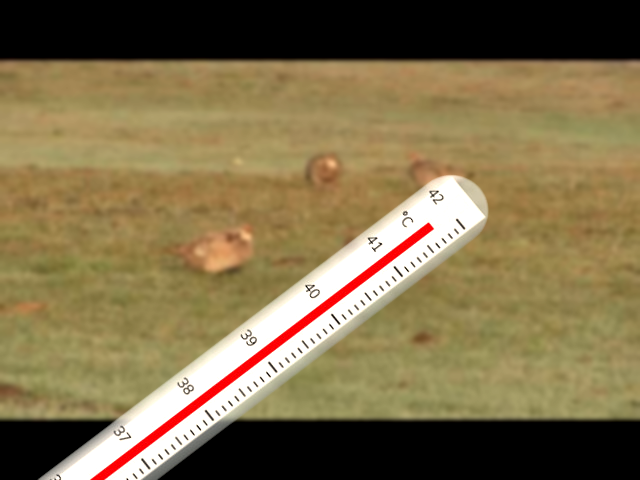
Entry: 41.7
